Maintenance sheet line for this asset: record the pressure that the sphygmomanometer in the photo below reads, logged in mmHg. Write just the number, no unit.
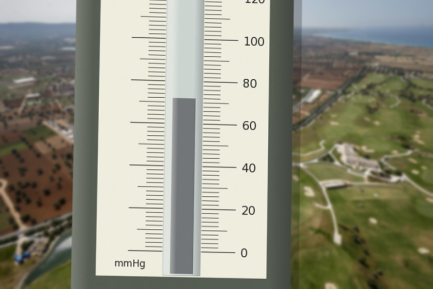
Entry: 72
